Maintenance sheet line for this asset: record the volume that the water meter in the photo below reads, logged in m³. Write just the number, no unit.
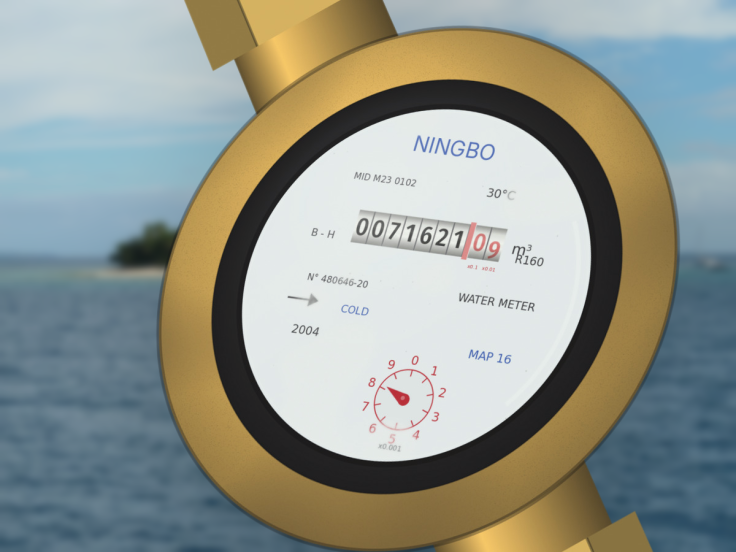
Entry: 71621.088
